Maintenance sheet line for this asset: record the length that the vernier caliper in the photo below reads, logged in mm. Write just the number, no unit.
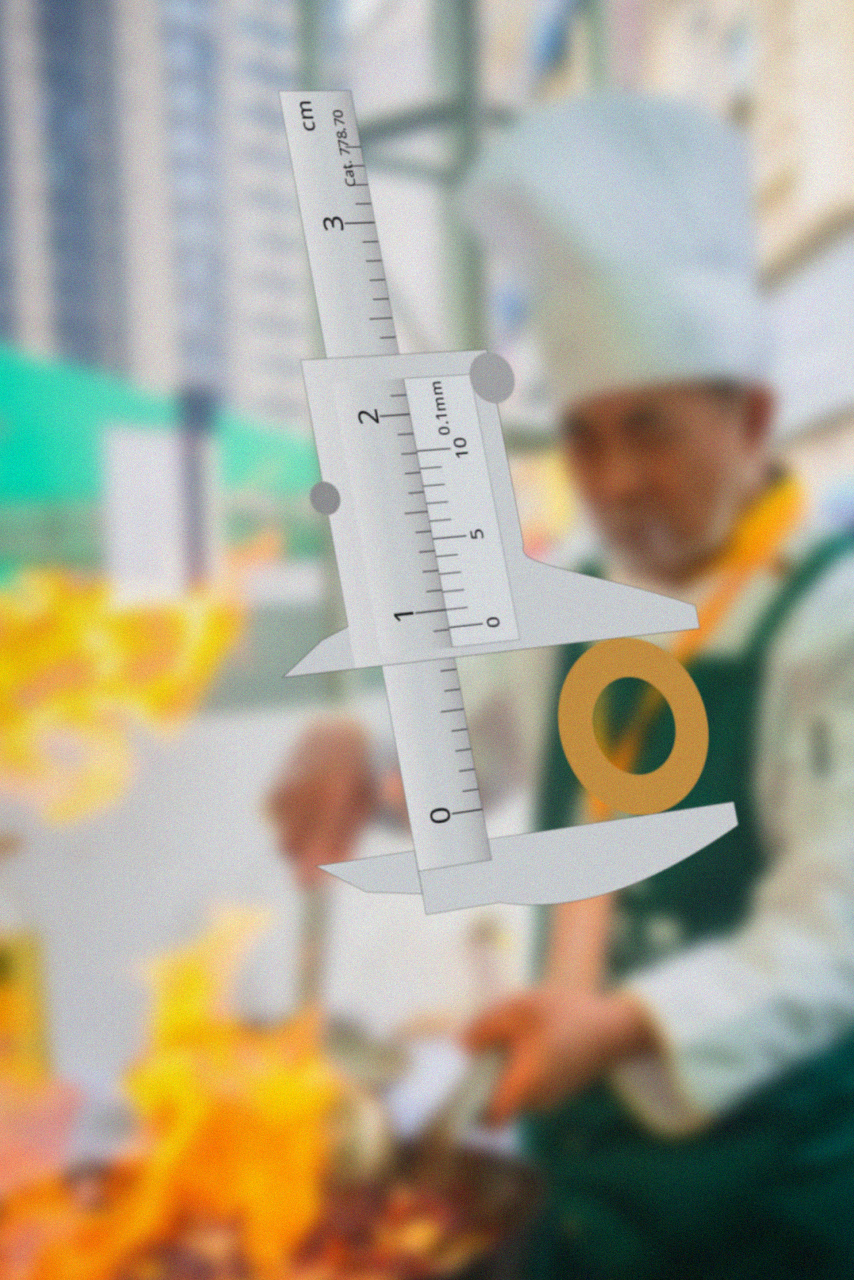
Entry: 9.1
